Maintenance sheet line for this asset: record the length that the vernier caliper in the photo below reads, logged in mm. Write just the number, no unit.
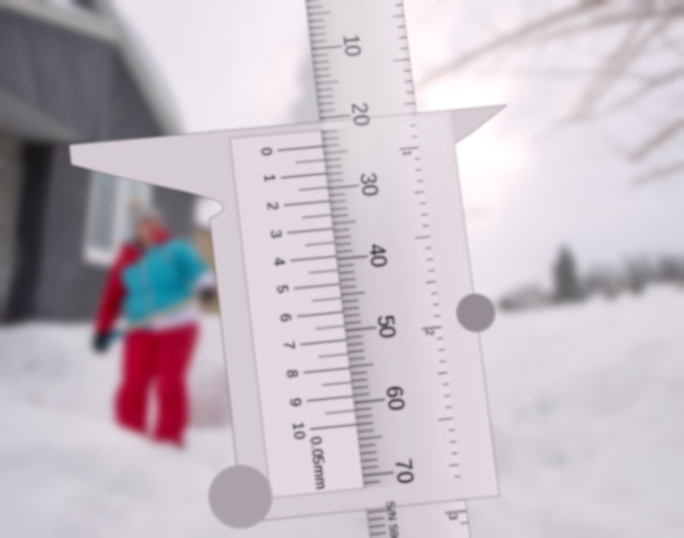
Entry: 24.0
